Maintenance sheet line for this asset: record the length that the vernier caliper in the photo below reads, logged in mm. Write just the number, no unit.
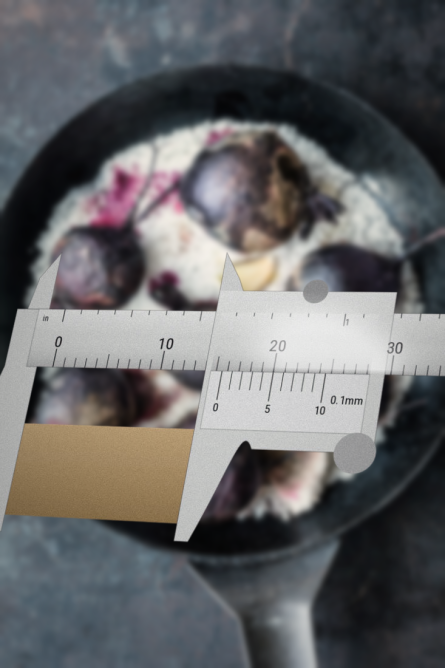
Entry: 15.5
